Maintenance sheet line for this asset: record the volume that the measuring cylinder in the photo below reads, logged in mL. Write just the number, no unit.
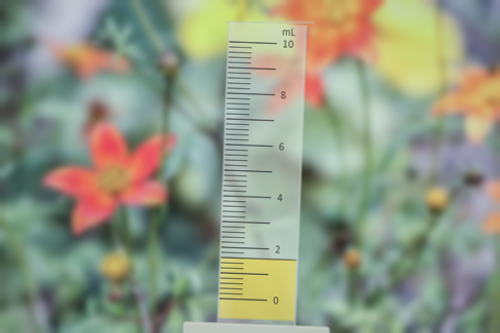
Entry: 1.6
